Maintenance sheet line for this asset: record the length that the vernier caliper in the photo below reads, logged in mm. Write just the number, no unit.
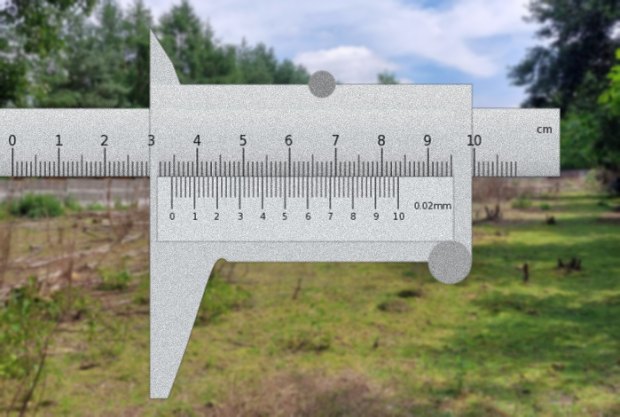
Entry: 34.5
